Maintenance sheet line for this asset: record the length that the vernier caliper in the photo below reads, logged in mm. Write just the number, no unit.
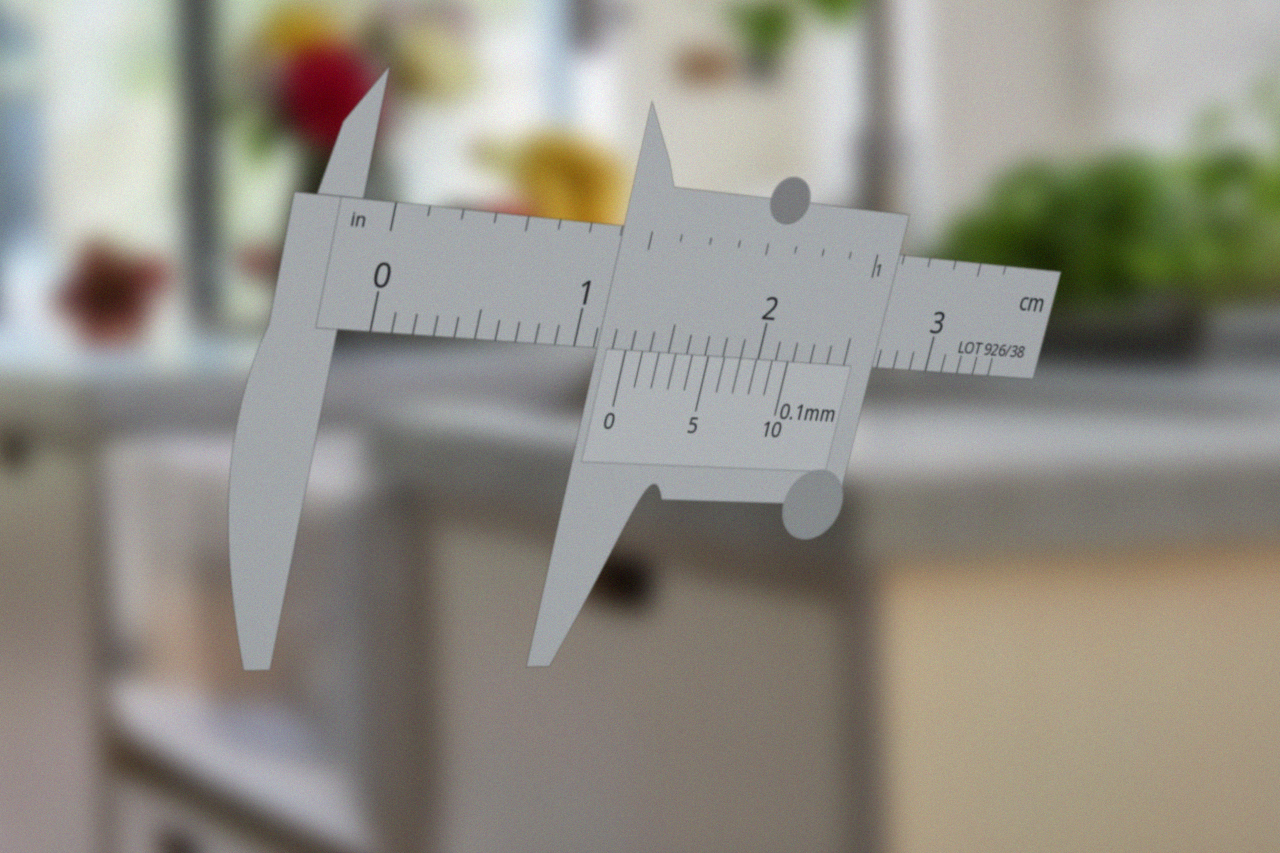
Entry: 12.7
